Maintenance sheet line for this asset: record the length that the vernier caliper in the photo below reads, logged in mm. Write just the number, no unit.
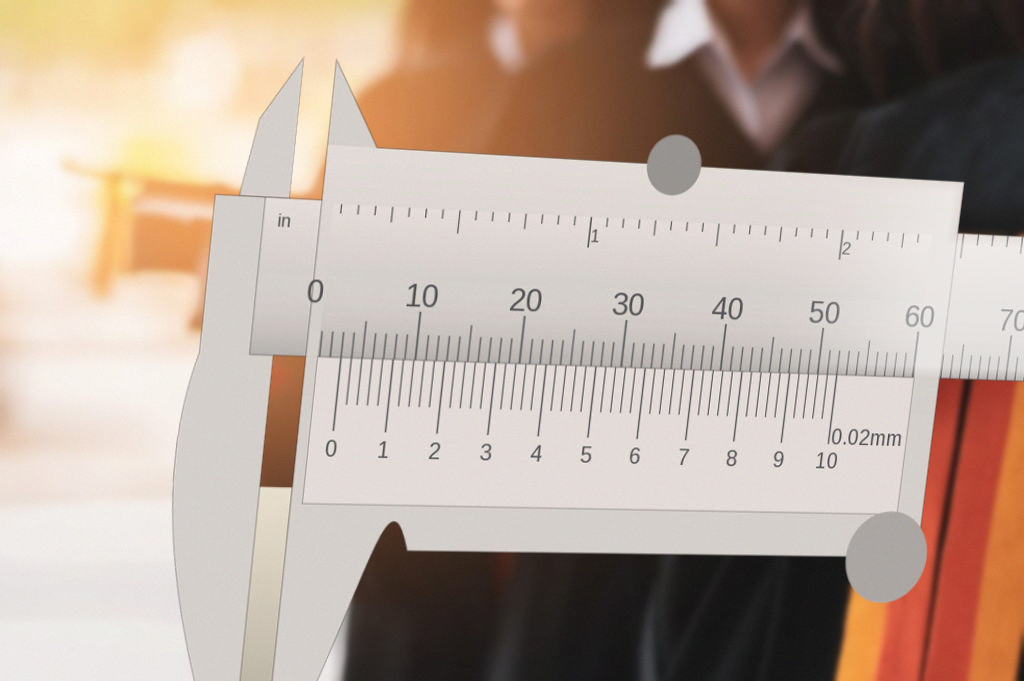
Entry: 3.0
